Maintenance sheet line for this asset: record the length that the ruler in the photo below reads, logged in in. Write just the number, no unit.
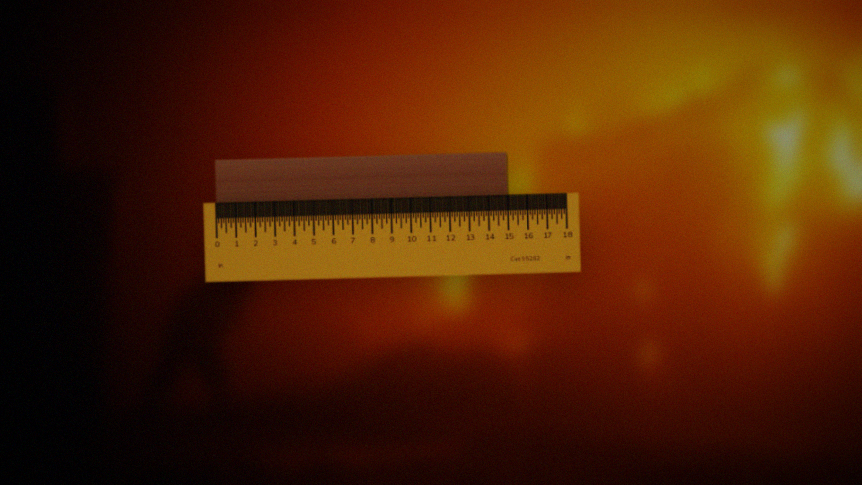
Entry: 15
